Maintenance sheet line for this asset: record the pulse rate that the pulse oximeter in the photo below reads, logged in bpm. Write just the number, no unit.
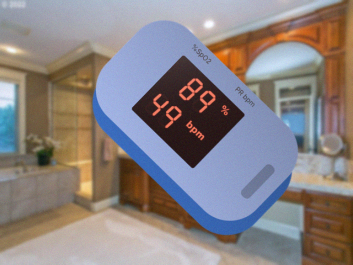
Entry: 49
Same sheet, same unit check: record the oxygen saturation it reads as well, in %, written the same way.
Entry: 89
